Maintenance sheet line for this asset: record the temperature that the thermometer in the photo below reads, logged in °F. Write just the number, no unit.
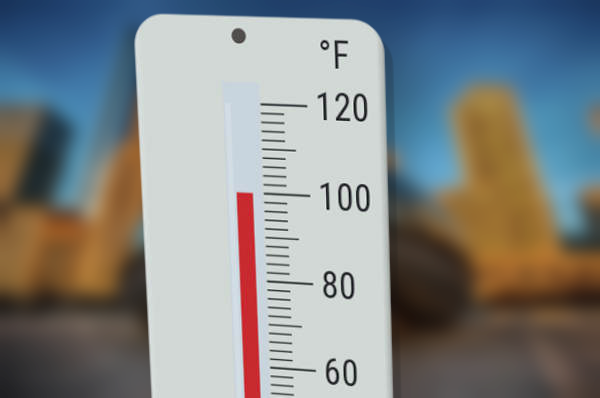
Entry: 100
